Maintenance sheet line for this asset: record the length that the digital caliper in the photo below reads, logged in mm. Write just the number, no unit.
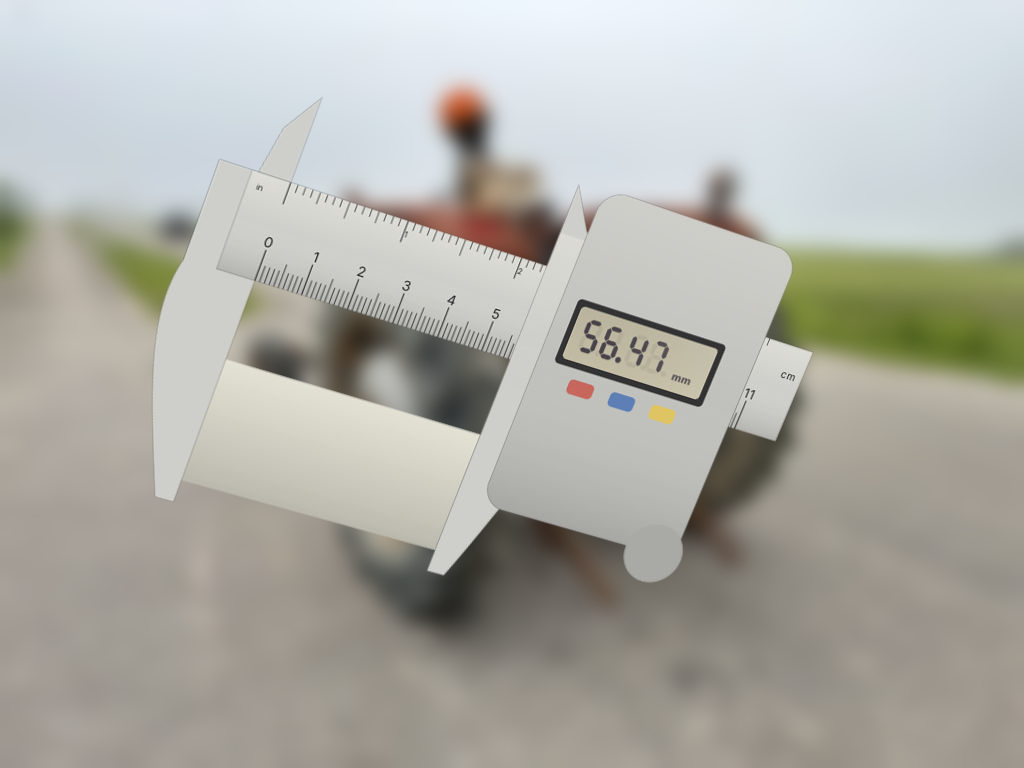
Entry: 56.47
